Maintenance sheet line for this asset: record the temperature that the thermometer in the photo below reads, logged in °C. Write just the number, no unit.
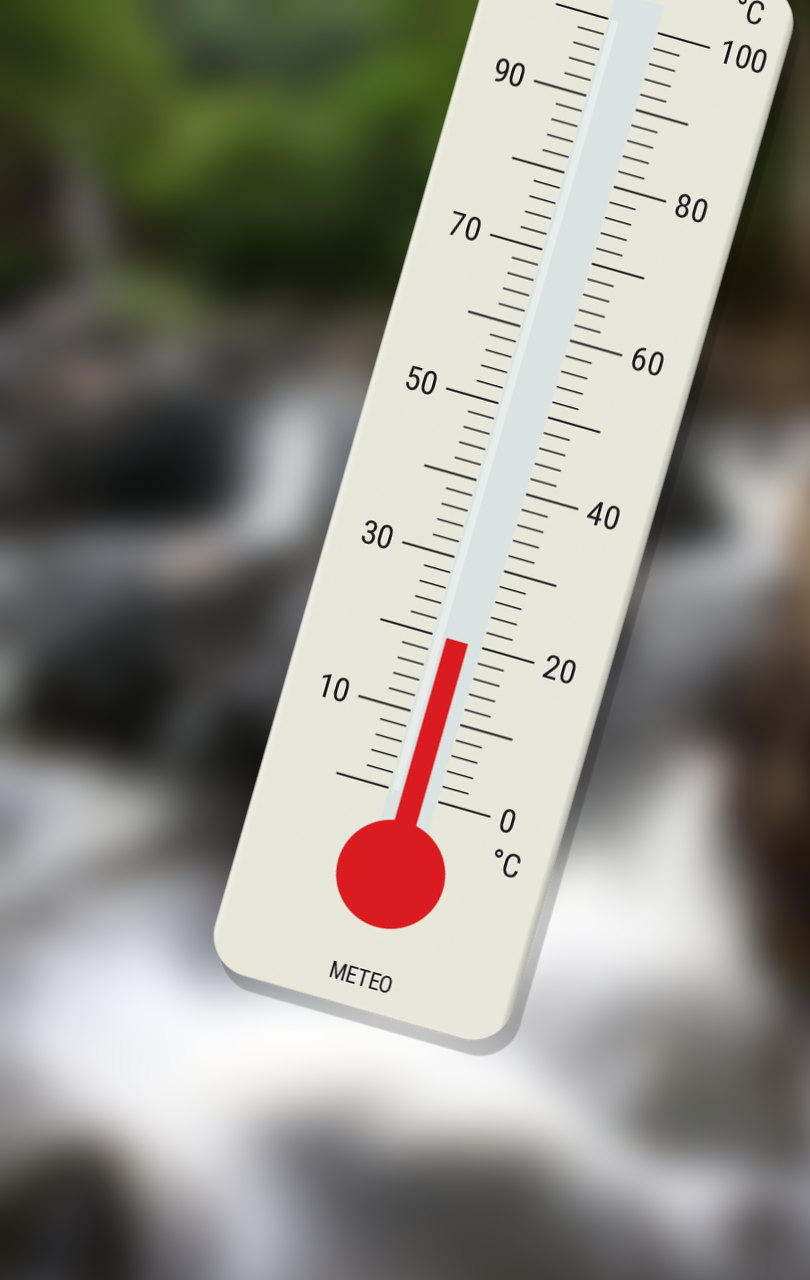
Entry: 20
